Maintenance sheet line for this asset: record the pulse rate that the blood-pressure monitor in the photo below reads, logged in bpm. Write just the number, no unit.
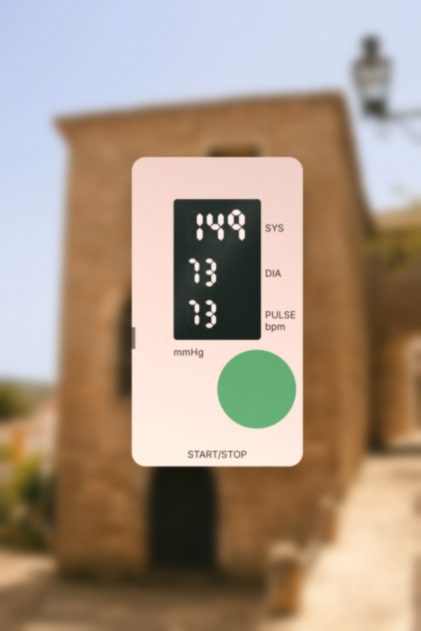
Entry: 73
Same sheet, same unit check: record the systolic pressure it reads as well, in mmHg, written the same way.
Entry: 149
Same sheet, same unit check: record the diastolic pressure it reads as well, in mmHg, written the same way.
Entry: 73
